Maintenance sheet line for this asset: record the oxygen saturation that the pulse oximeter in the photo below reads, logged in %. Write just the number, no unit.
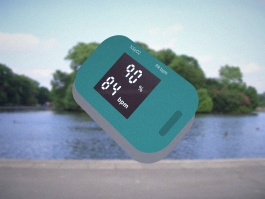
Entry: 90
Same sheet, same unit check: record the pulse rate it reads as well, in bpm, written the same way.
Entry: 84
